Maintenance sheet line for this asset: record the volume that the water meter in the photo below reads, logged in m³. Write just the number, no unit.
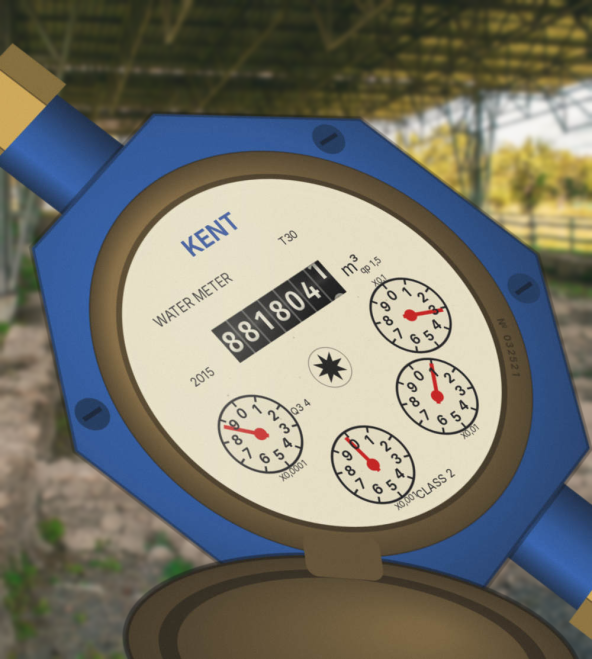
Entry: 8818041.3098
